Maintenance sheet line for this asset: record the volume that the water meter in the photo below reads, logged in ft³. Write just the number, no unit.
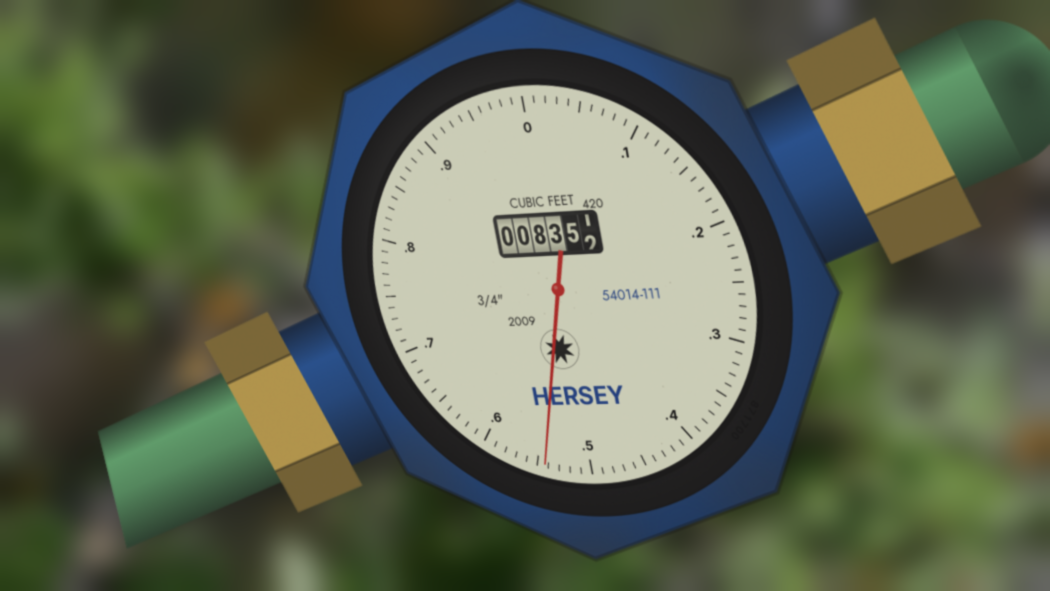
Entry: 8351.54
